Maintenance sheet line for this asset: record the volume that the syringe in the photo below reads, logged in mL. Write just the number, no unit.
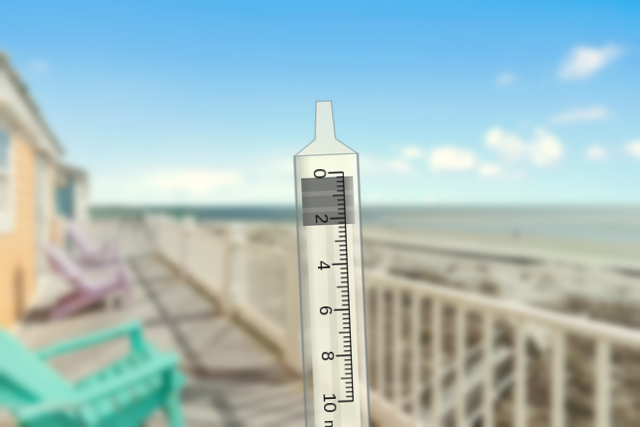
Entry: 0.2
